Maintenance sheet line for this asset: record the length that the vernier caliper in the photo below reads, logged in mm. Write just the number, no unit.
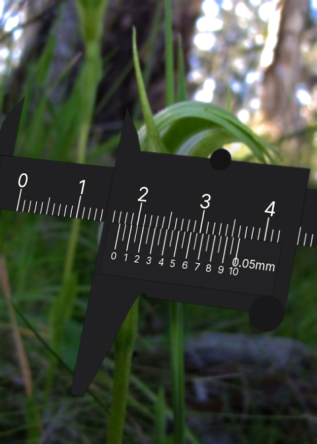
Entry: 17.2
